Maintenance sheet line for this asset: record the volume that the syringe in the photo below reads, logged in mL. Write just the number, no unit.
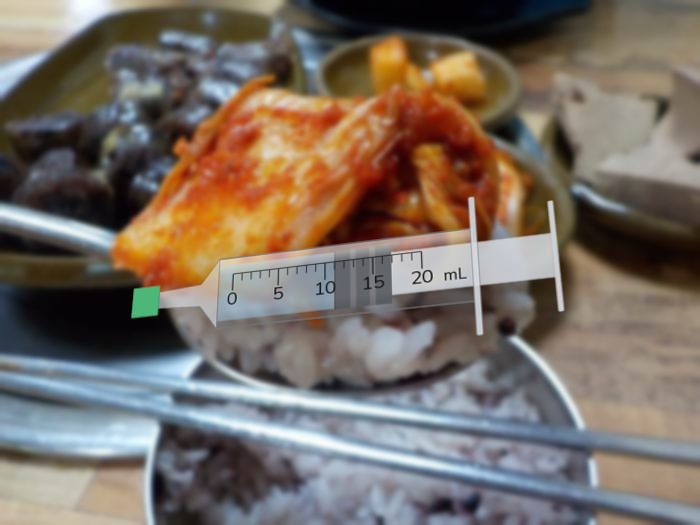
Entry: 11
